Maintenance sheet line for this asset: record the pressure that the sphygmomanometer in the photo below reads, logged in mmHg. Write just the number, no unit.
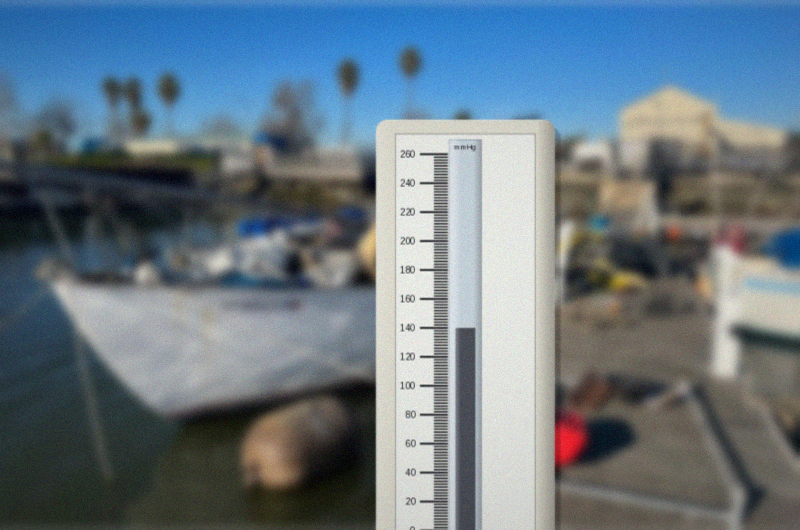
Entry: 140
